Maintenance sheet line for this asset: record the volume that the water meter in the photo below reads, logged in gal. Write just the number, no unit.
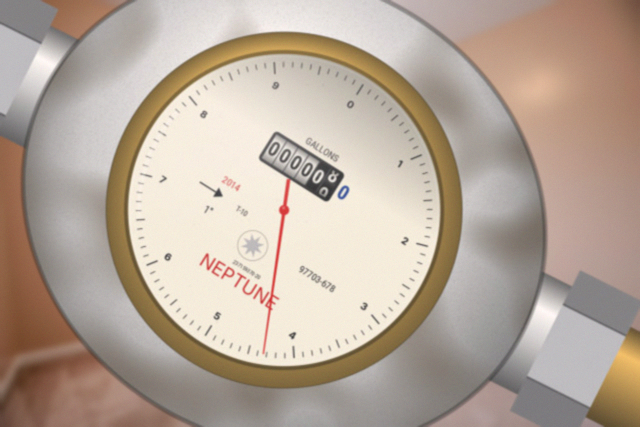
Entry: 84.3
